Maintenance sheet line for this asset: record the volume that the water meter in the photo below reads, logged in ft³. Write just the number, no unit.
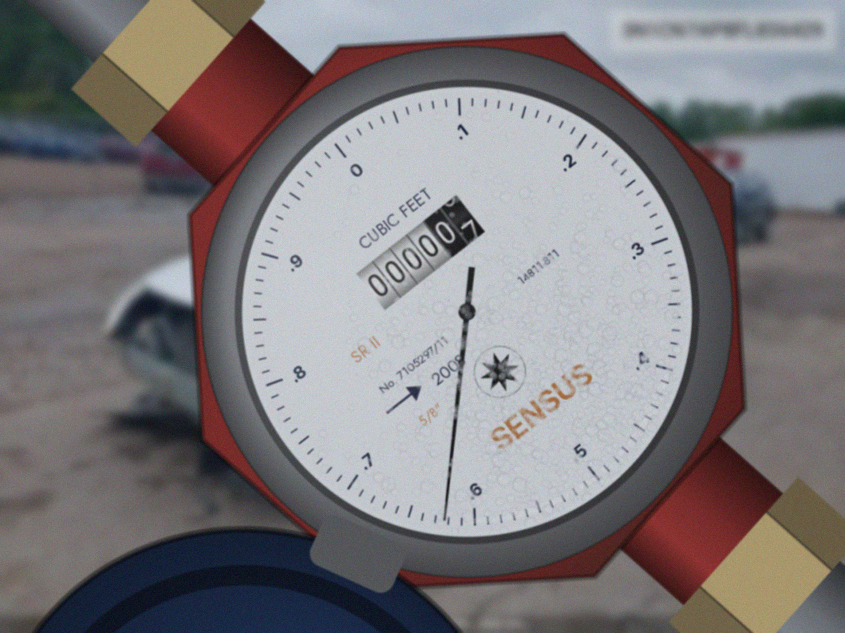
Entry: 6.62
